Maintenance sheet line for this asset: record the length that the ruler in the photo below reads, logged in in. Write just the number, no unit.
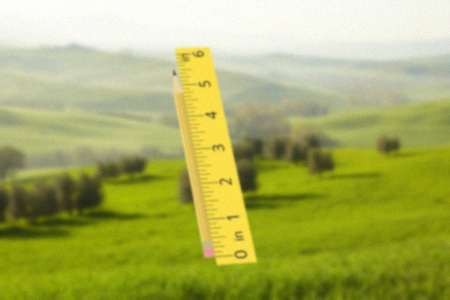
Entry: 5.5
